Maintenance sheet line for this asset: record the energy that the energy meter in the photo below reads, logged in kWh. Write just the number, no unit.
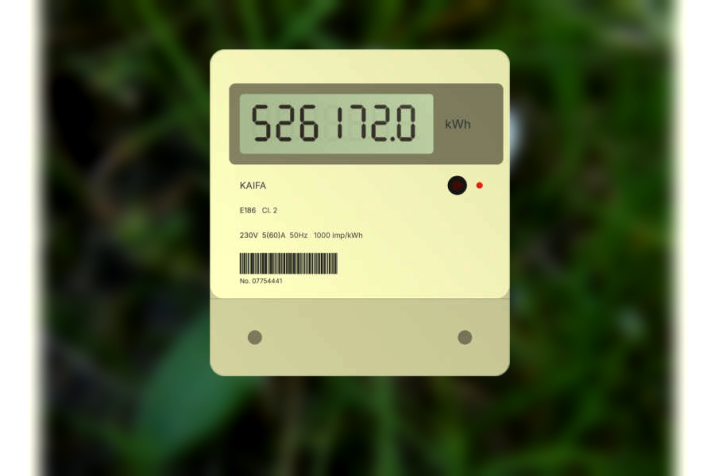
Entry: 526172.0
